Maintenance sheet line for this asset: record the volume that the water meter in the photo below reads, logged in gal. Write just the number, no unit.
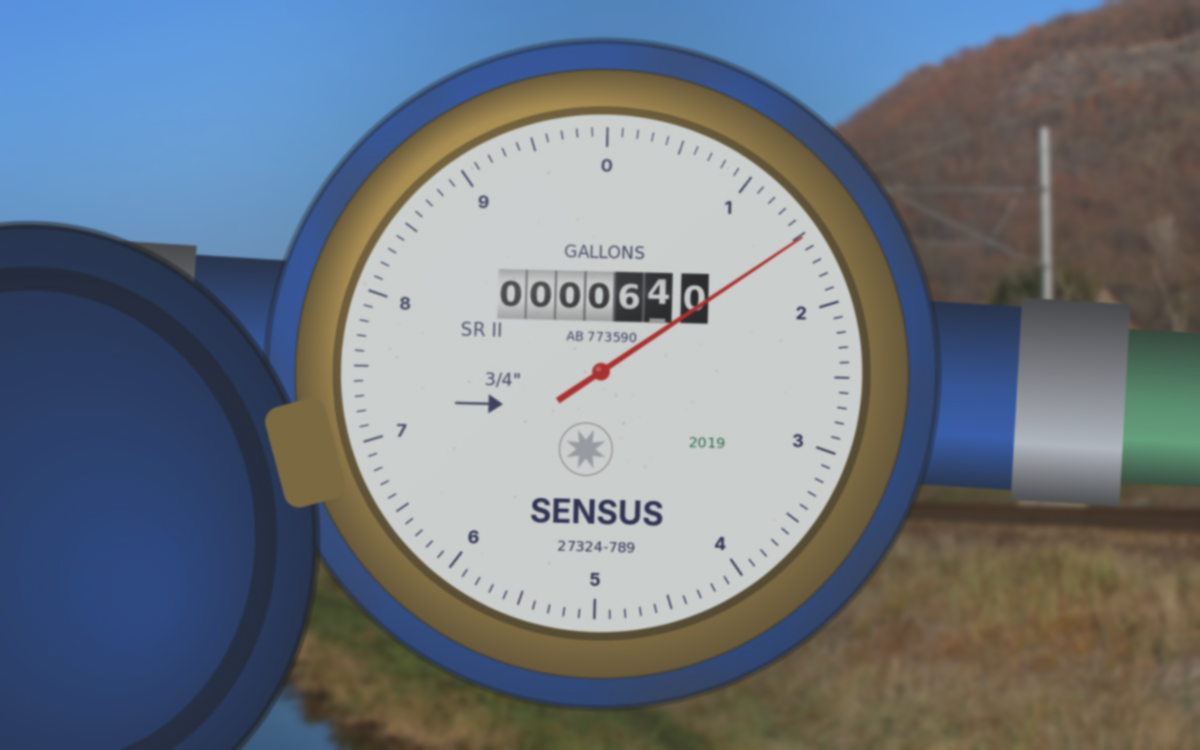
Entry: 641.5
